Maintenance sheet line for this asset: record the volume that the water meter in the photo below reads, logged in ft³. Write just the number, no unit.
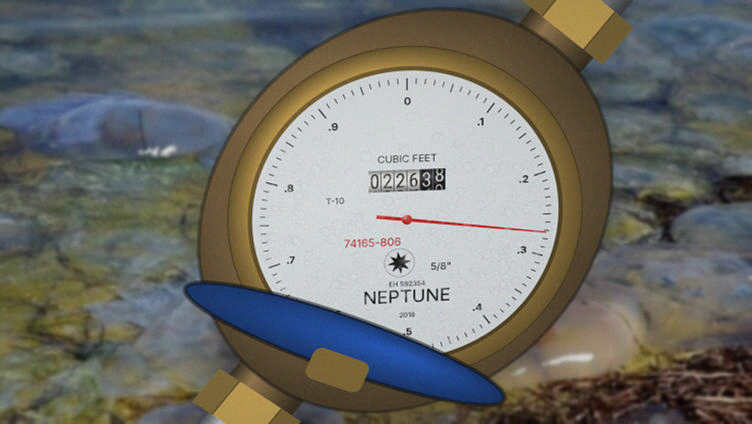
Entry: 22638.27
